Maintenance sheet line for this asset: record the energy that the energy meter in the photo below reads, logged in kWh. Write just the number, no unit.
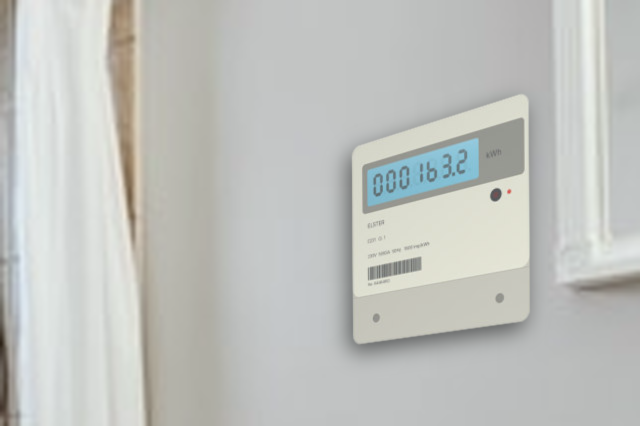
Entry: 163.2
